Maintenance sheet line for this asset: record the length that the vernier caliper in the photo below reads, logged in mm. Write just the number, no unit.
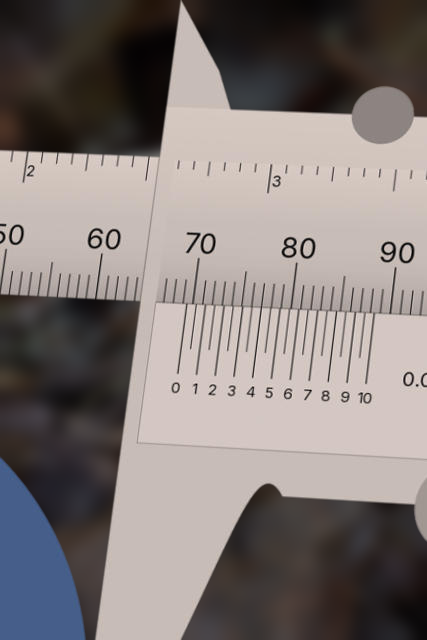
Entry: 69.4
